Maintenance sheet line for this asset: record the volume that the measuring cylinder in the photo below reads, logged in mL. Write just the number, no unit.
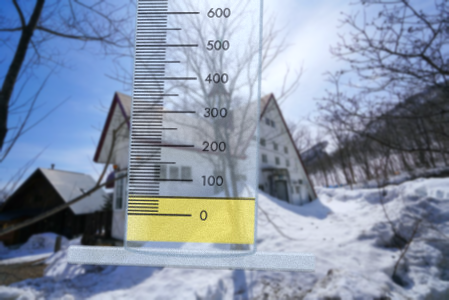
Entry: 50
